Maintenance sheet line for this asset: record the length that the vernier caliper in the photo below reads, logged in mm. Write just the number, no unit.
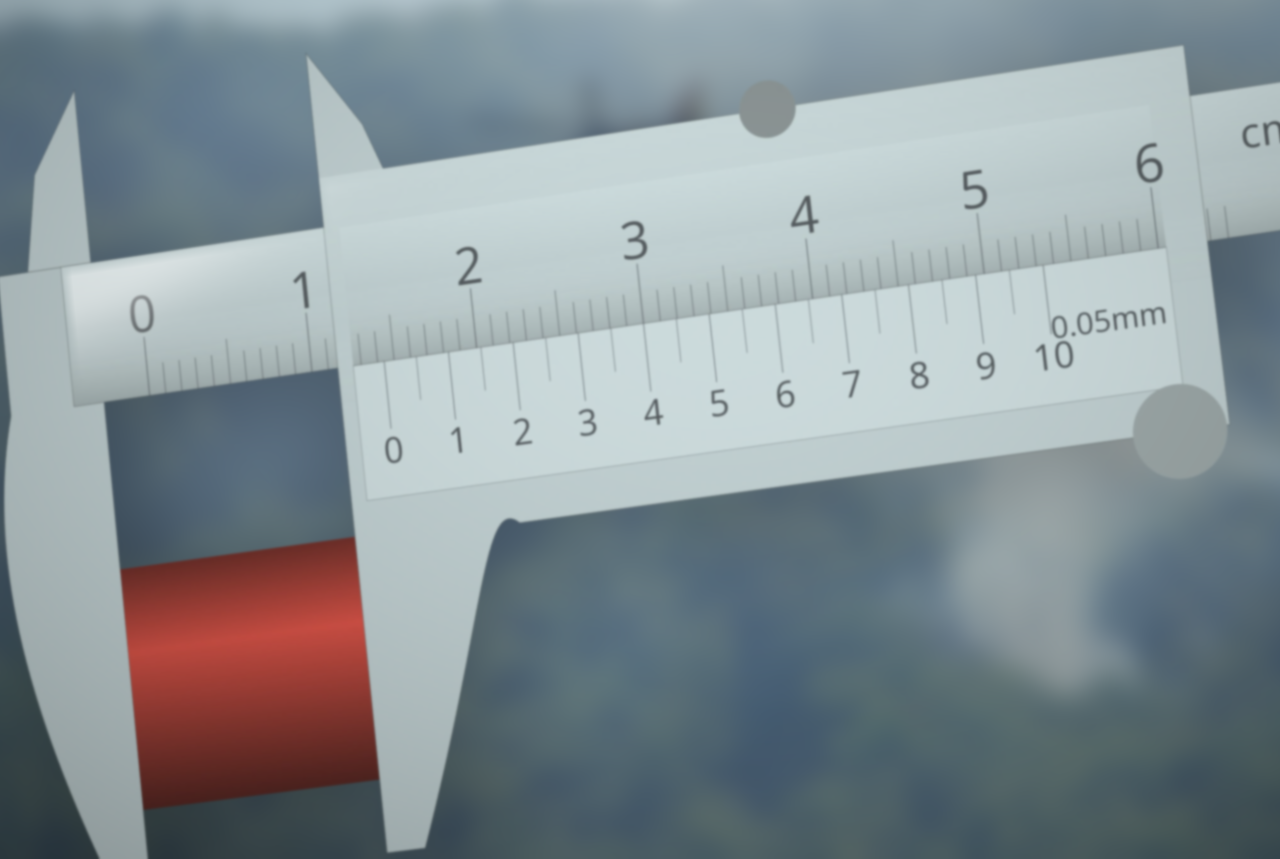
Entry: 14.4
